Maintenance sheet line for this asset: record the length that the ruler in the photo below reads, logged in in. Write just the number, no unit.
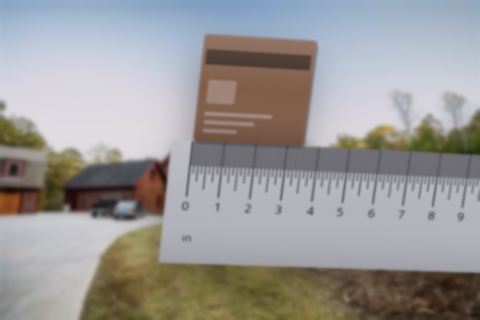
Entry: 3.5
